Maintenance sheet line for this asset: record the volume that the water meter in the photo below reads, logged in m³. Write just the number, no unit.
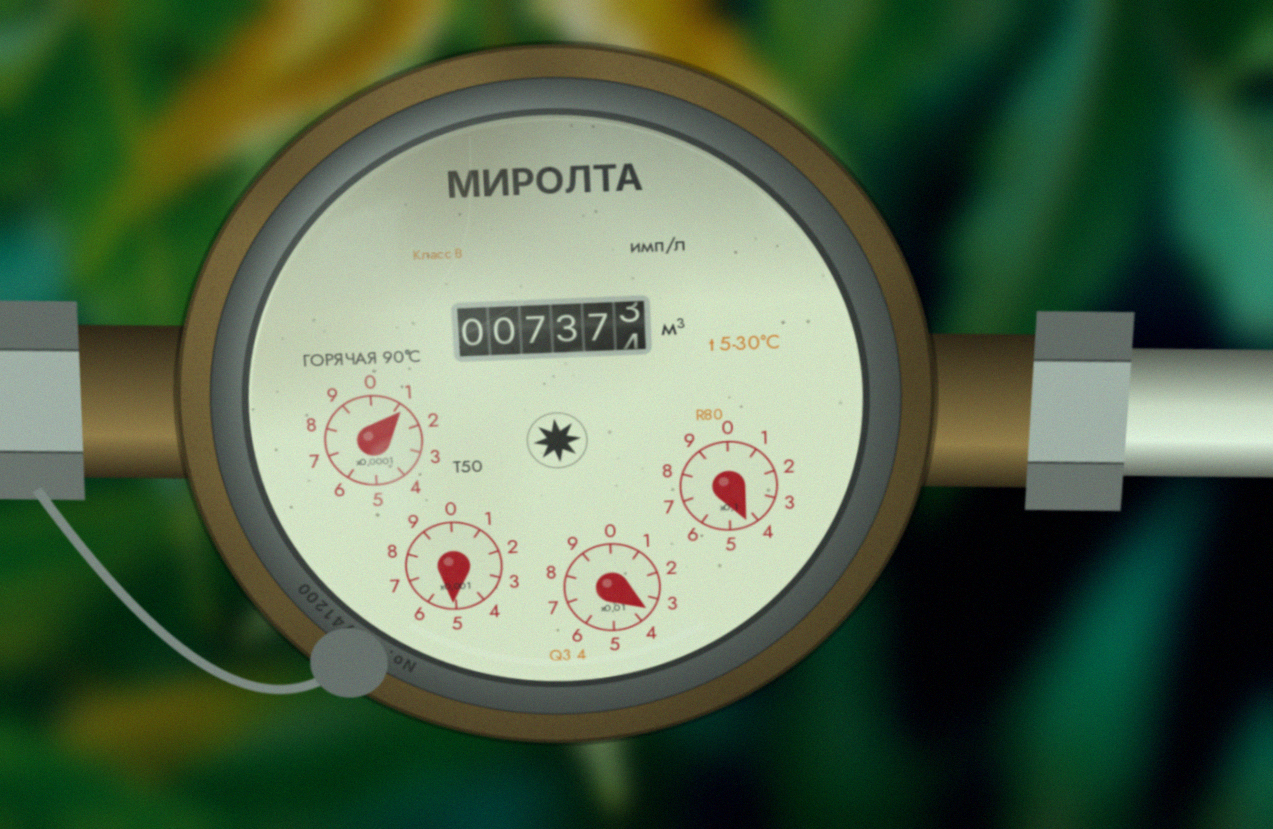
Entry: 7373.4351
